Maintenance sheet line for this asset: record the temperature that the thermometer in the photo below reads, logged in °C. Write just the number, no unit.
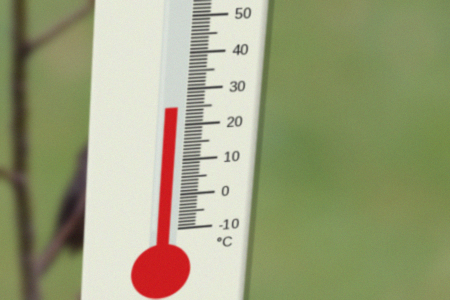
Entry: 25
